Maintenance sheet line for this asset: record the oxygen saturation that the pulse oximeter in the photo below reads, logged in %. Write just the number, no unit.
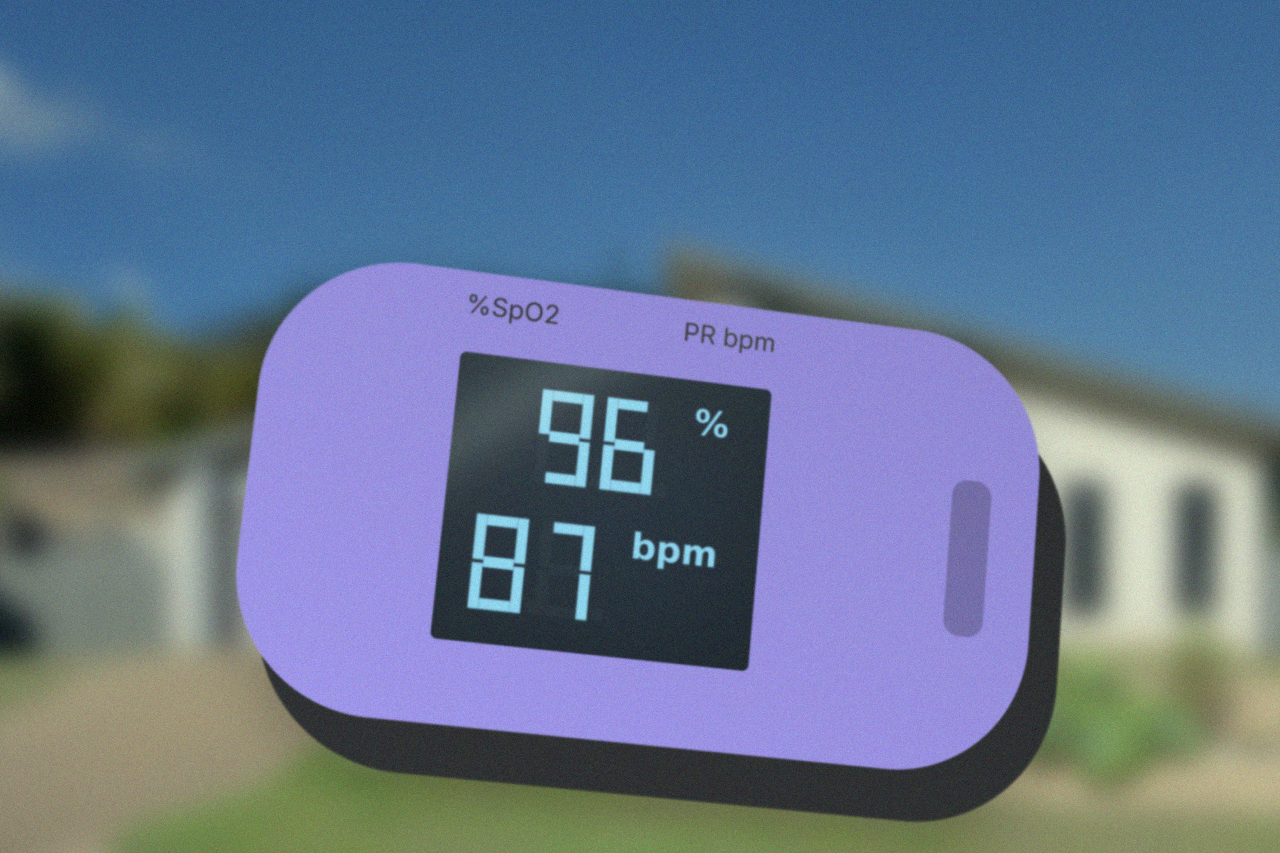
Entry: 96
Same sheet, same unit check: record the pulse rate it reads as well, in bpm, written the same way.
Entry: 87
